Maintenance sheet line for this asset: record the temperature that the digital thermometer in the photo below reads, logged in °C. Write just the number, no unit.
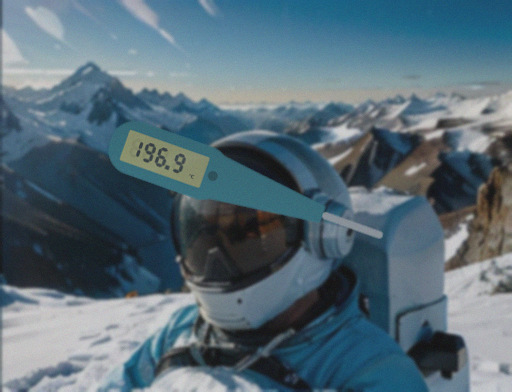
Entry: 196.9
